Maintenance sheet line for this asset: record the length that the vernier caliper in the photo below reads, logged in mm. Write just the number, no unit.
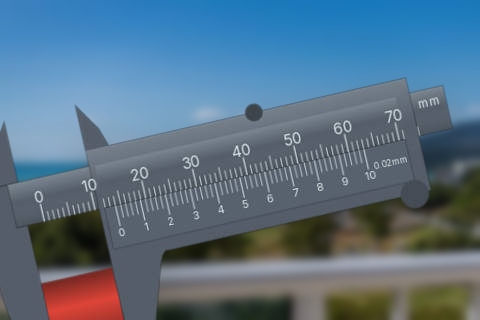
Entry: 14.0
